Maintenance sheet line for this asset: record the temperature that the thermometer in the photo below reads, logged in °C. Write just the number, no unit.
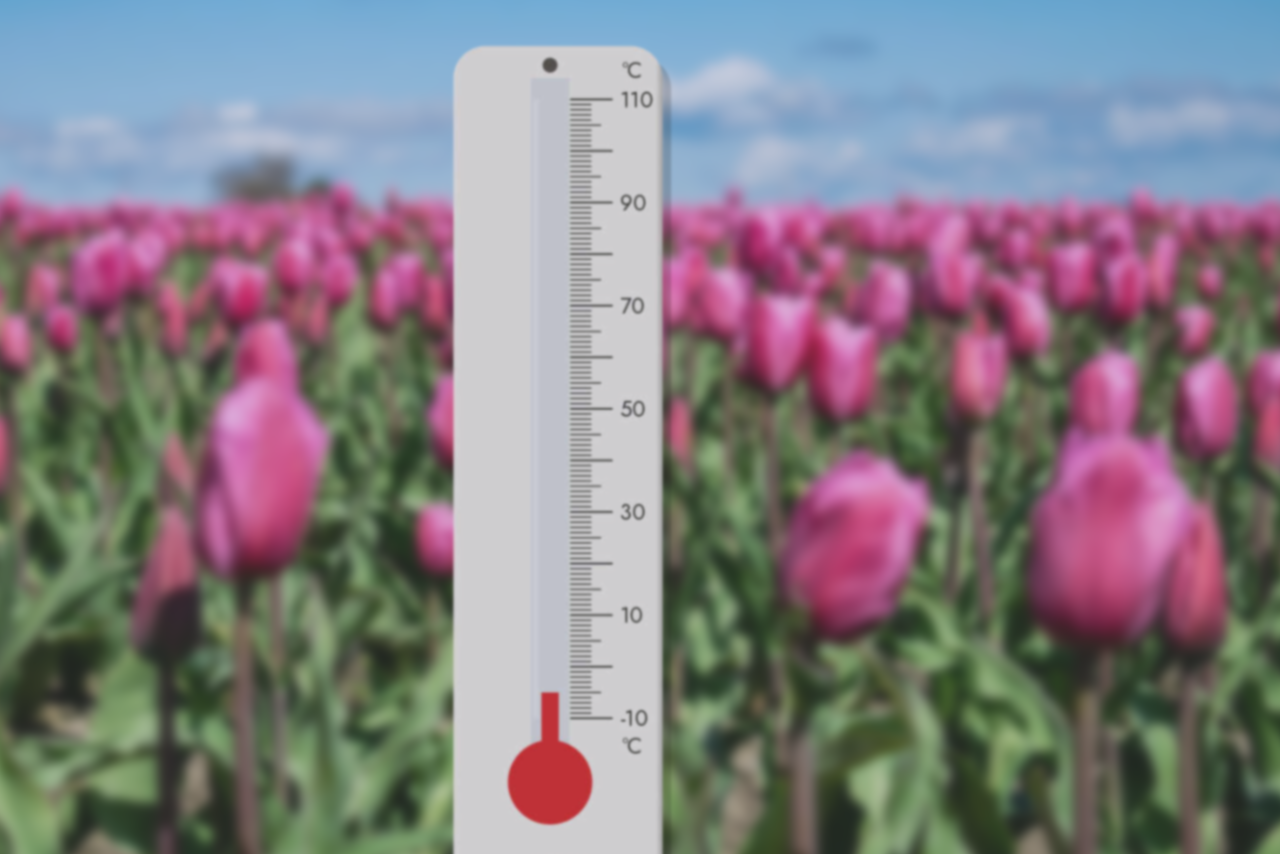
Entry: -5
